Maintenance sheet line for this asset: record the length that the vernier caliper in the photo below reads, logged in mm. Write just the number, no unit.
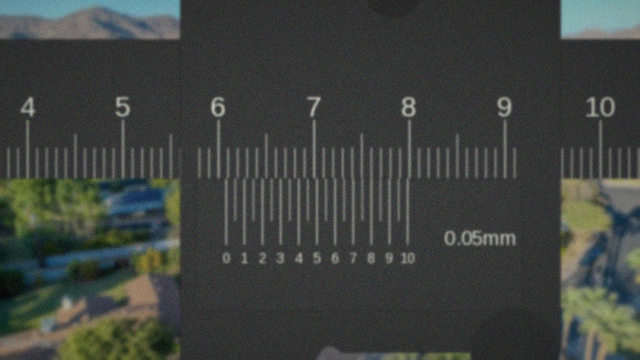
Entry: 60.8
